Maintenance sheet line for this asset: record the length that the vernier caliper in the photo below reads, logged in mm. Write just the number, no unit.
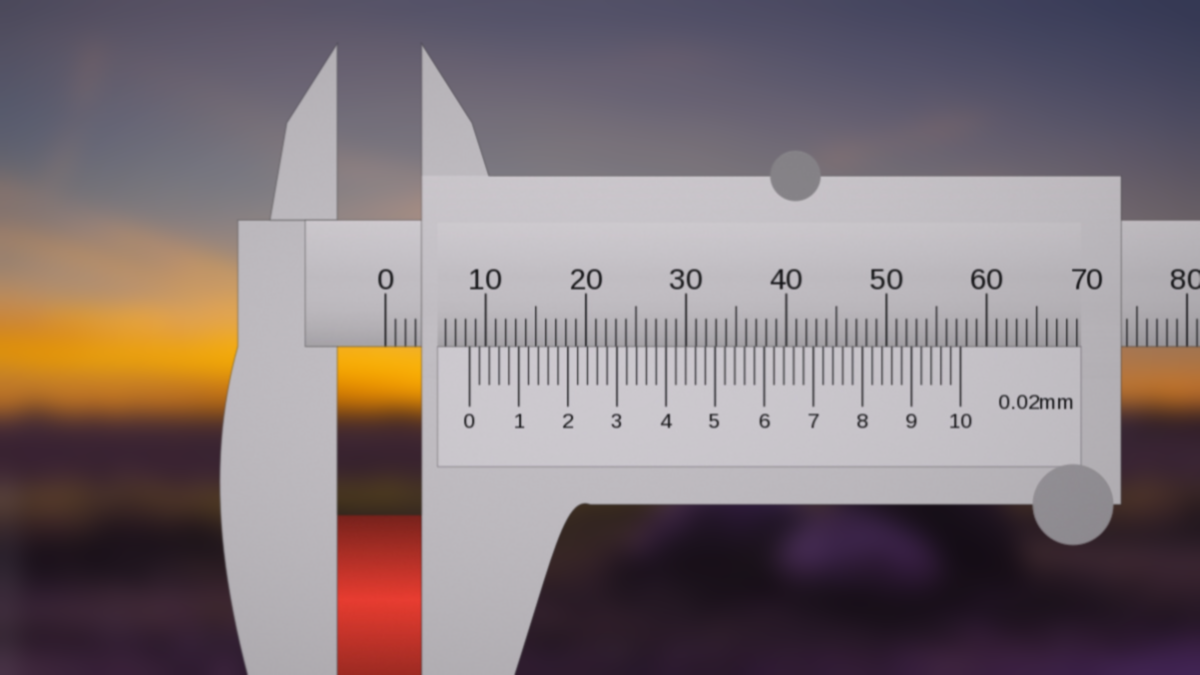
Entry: 8.4
